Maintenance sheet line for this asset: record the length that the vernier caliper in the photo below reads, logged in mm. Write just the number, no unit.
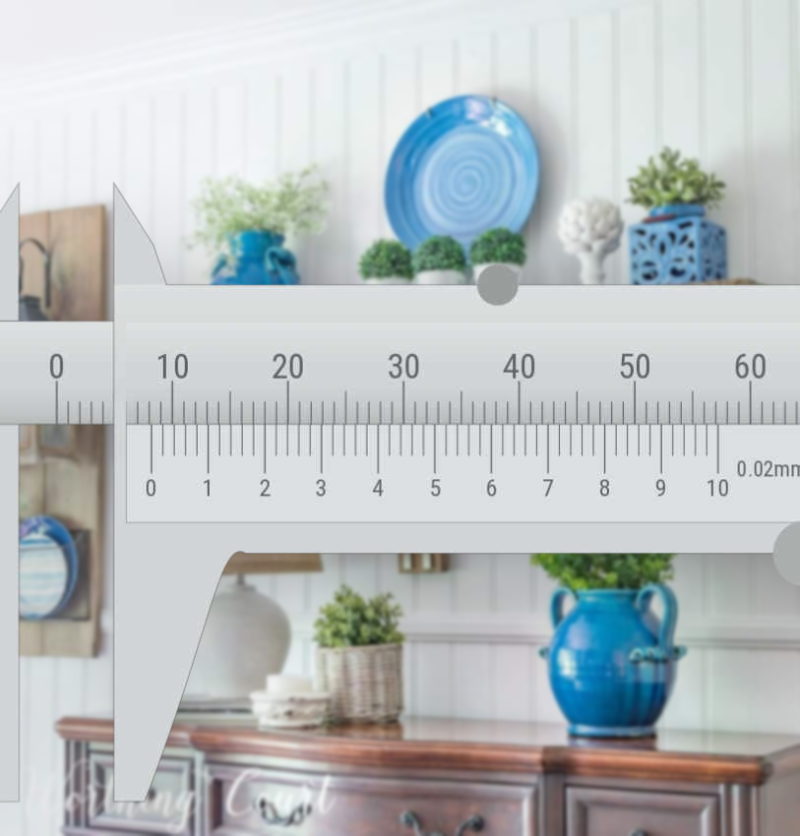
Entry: 8.2
